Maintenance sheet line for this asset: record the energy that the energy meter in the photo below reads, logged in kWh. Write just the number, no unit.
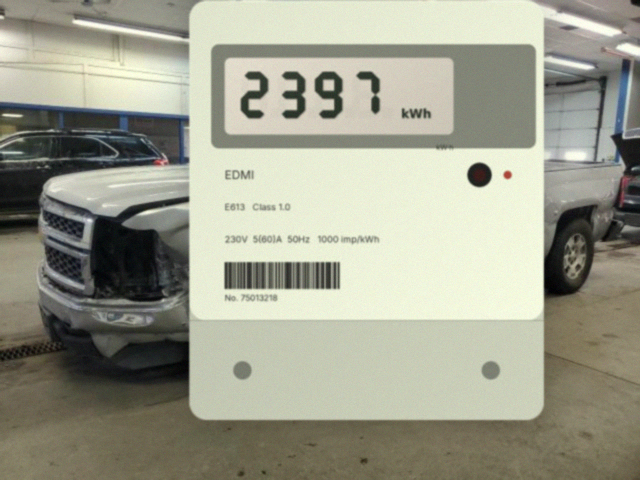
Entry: 2397
